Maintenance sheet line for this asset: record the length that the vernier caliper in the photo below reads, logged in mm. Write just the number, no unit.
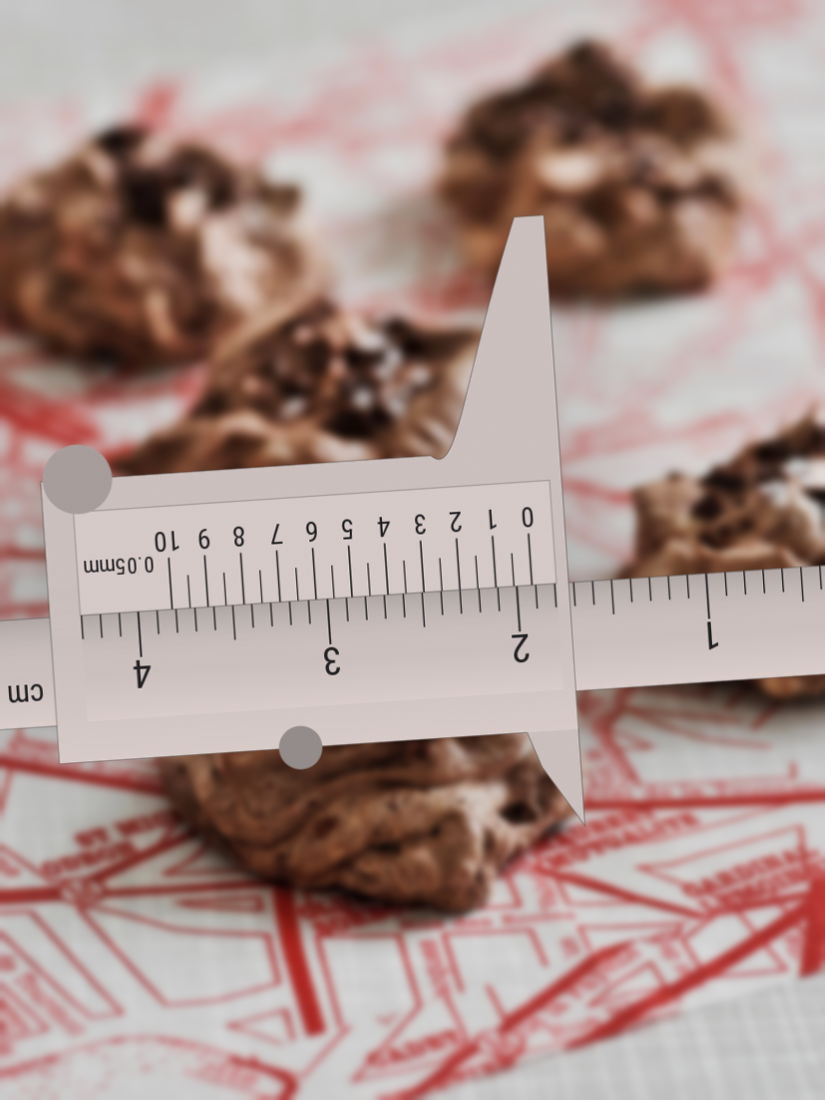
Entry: 19.2
